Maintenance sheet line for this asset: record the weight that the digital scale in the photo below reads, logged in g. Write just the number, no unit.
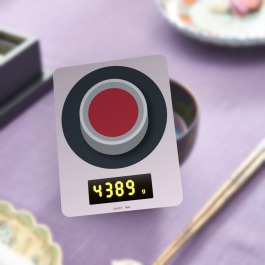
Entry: 4389
